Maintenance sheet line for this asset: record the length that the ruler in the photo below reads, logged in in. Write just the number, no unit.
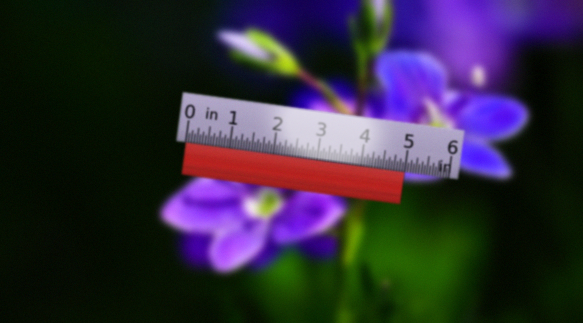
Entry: 5
